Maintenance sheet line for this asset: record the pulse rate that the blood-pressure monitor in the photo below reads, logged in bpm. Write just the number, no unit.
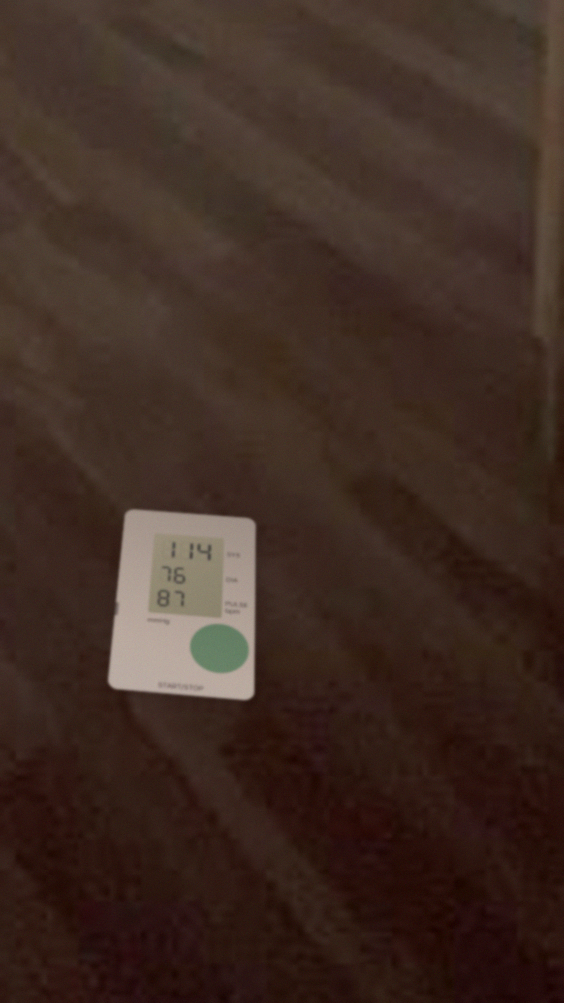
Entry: 87
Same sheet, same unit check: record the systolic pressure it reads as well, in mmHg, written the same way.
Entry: 114
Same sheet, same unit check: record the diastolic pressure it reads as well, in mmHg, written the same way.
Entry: 76
